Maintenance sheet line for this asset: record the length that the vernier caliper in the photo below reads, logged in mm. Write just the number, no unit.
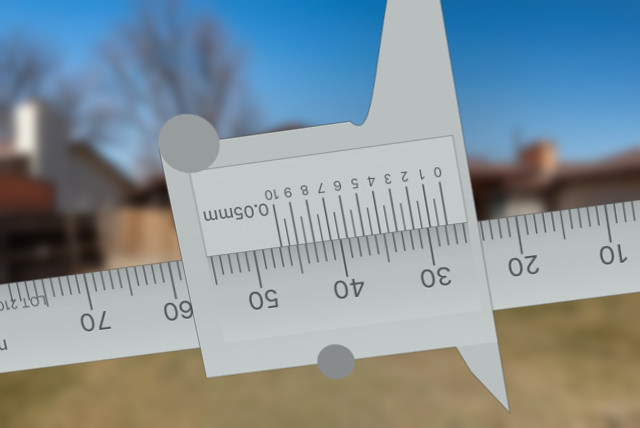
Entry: 27.8
